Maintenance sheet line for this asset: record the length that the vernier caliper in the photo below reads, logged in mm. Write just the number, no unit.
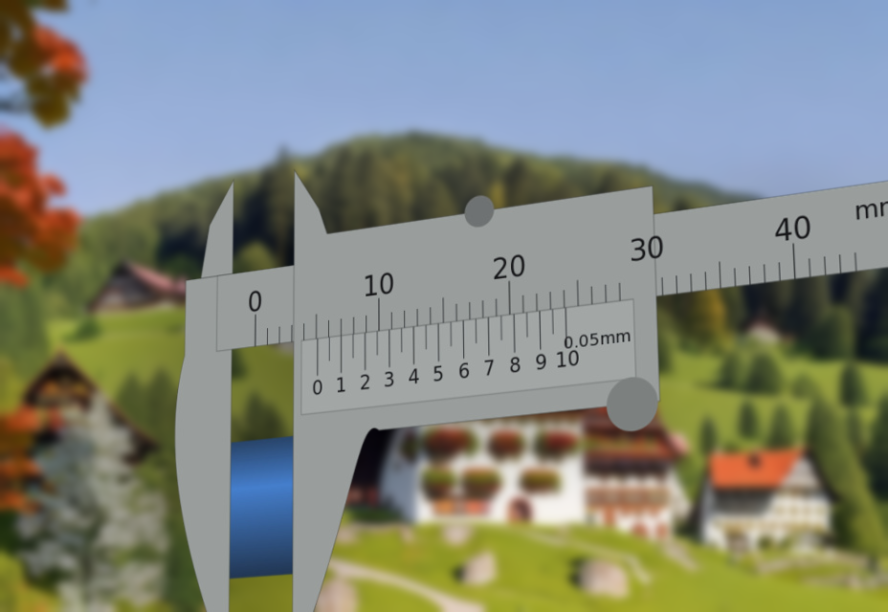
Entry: 5.1
